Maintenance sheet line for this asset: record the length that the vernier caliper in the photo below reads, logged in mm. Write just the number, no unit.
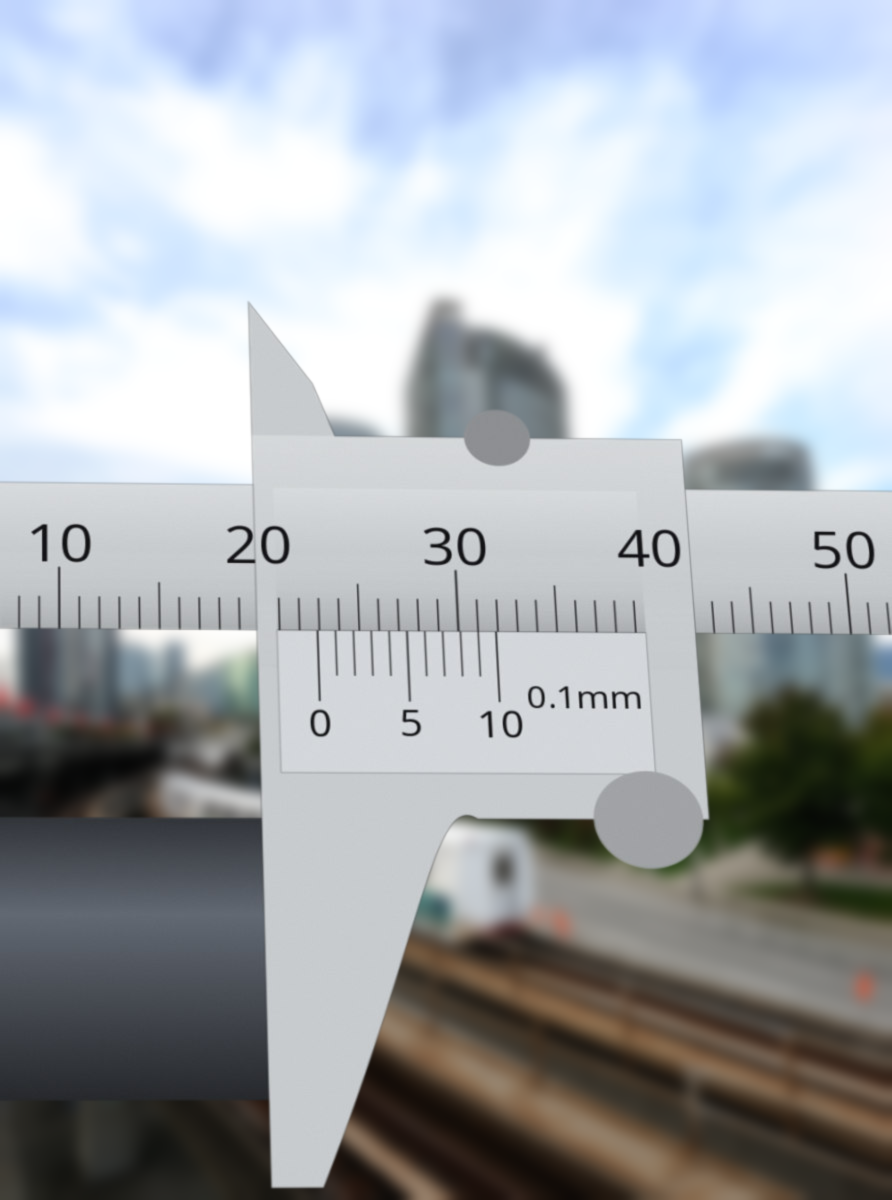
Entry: 22.9
